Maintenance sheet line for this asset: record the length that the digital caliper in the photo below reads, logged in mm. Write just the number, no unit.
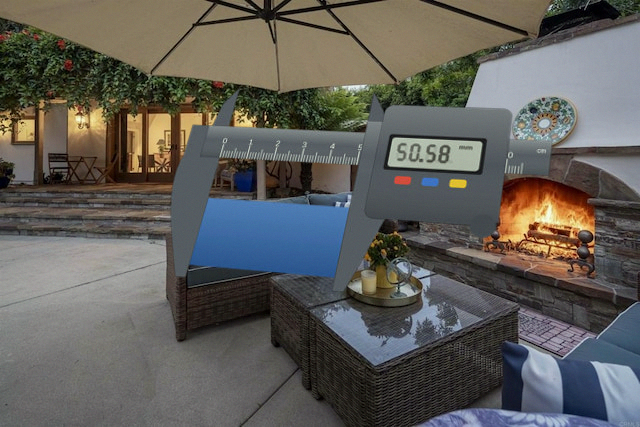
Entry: 50.58
